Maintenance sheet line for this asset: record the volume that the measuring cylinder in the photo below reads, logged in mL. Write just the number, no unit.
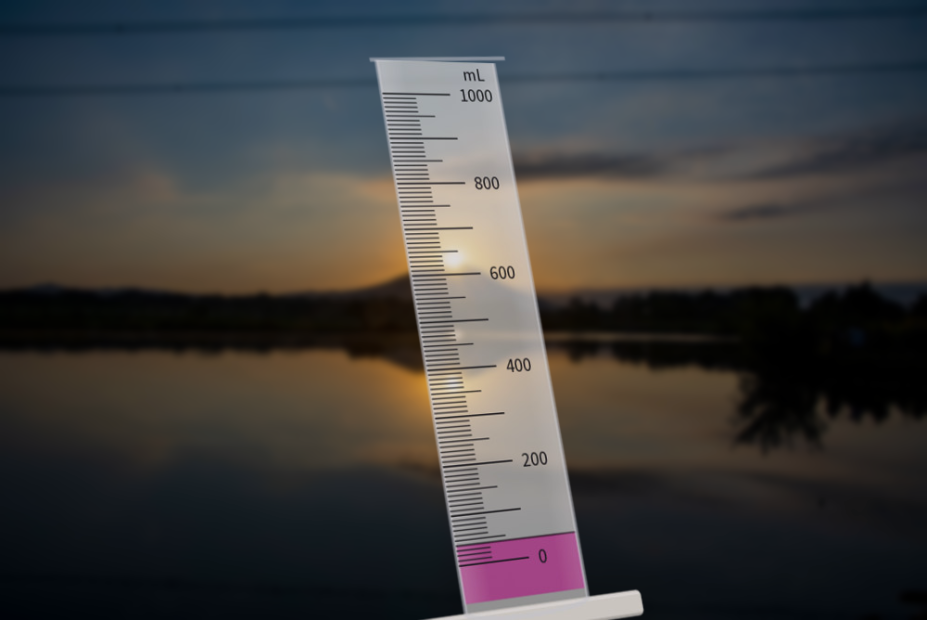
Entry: 40
